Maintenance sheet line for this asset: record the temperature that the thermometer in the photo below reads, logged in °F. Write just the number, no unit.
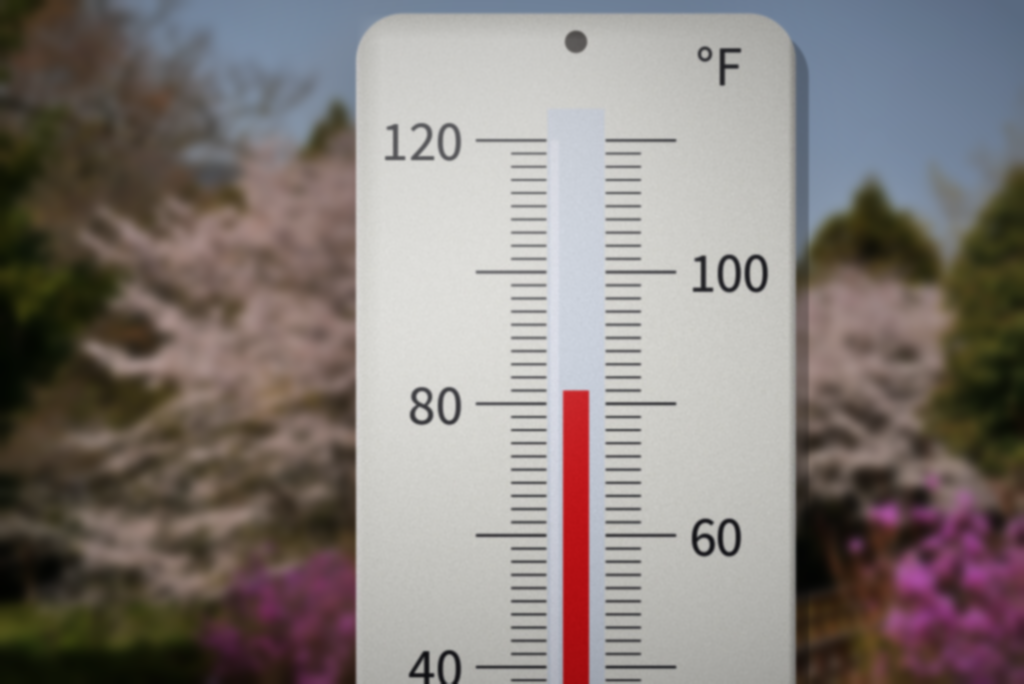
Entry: 82
